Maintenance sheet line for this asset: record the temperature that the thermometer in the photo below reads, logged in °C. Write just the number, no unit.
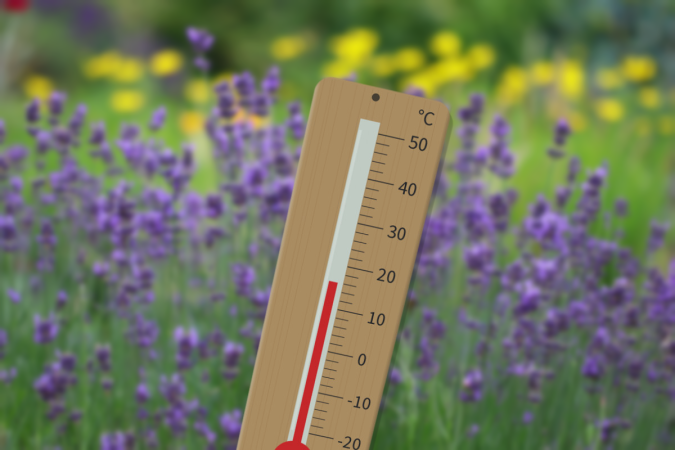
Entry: 16
